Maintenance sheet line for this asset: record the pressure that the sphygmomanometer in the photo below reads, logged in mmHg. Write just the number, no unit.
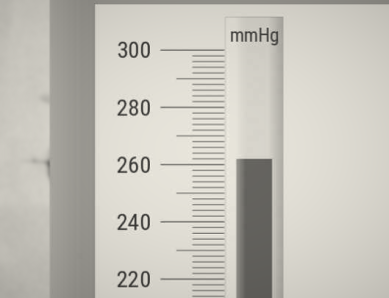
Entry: 262
